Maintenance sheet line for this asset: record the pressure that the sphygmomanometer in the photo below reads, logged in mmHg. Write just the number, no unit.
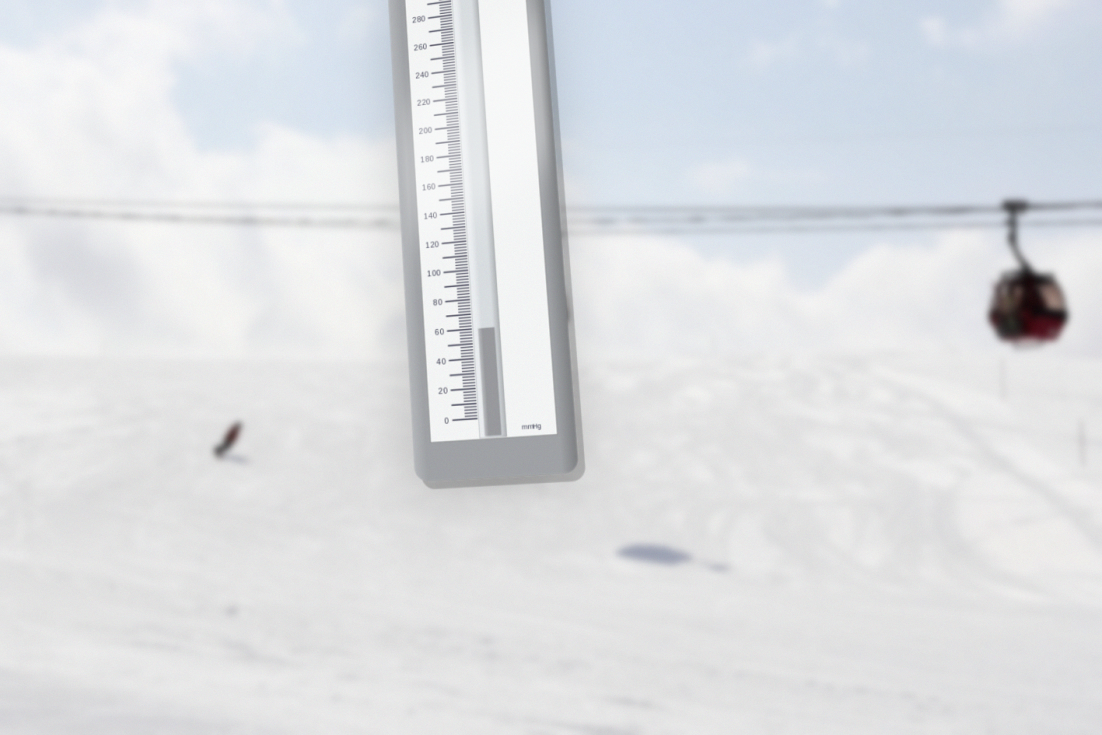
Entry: 60
